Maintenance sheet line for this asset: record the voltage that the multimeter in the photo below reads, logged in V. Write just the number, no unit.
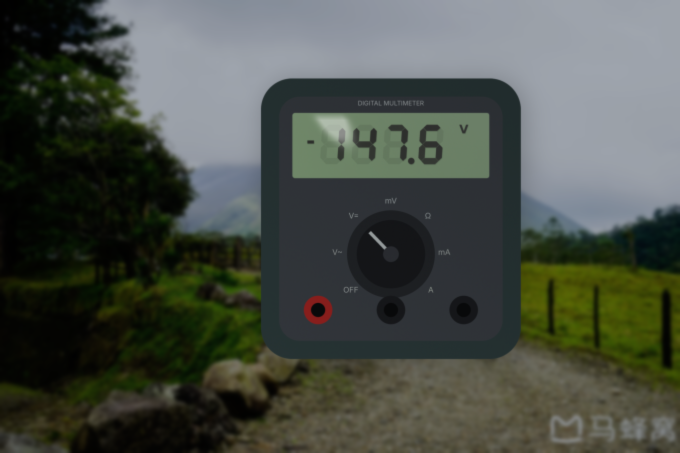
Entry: -147.6
